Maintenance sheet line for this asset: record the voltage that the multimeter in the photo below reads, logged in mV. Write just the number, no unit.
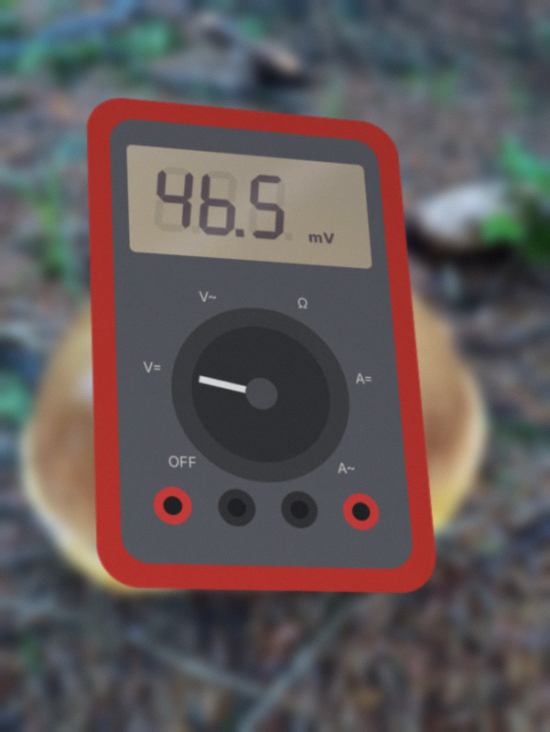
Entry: 46.5
